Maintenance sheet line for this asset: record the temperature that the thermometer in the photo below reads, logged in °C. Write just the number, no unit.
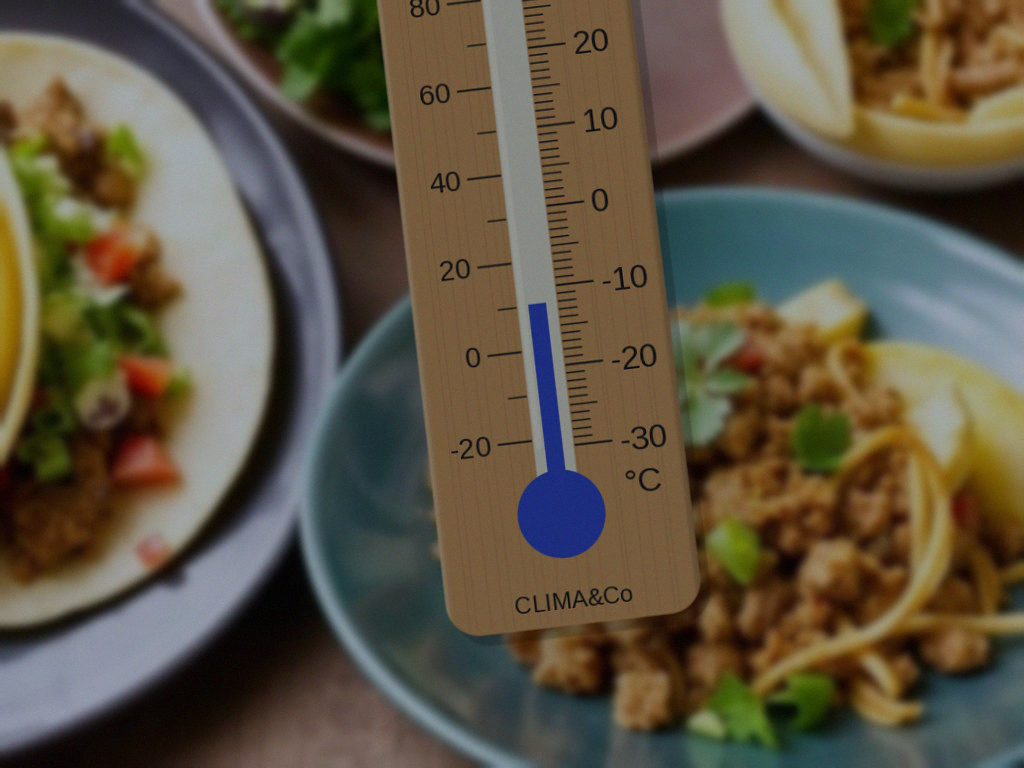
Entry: -12
